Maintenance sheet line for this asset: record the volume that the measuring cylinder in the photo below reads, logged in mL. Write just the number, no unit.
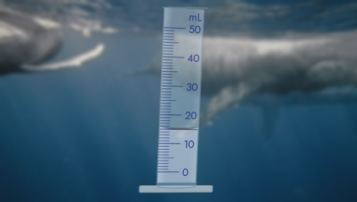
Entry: 15
